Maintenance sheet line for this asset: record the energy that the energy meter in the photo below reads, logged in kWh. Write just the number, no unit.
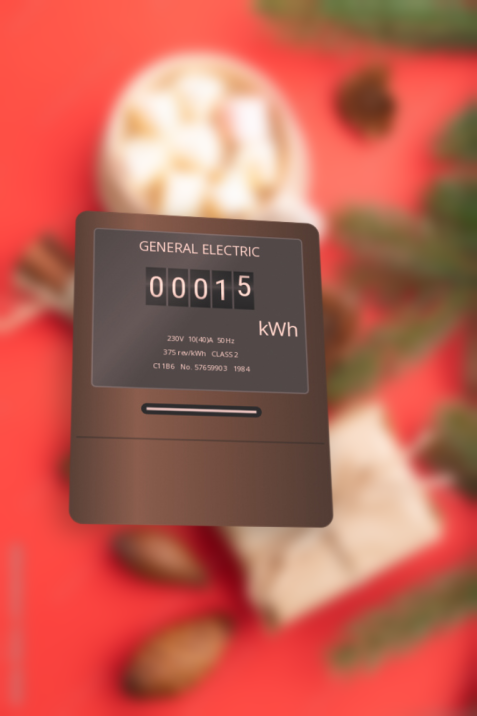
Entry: 15
